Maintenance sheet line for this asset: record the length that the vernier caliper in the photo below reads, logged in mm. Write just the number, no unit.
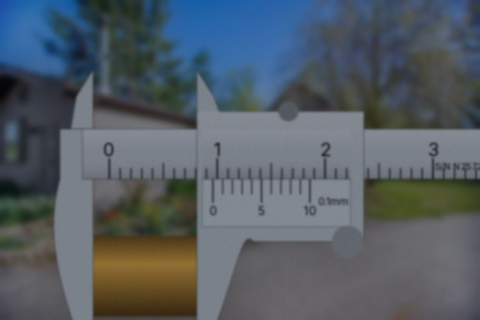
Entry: 9.6
